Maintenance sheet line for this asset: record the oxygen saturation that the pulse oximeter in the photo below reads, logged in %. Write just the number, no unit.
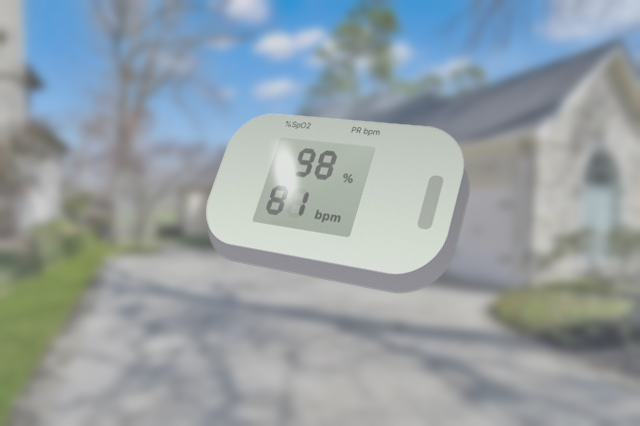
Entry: 98
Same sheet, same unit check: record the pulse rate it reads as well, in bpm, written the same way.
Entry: 81
